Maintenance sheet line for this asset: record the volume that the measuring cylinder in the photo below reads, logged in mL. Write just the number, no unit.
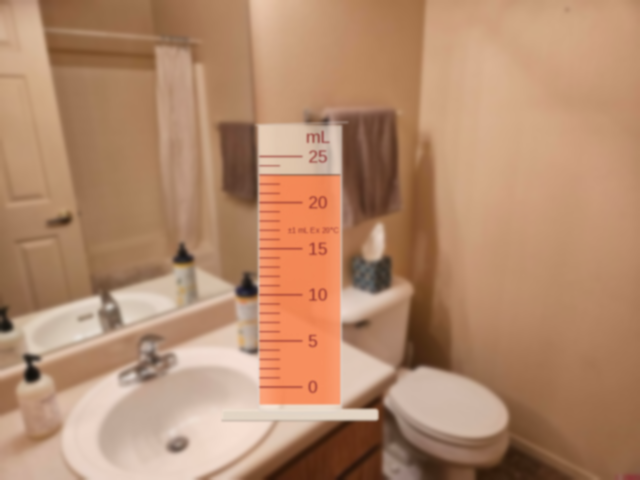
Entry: 23
